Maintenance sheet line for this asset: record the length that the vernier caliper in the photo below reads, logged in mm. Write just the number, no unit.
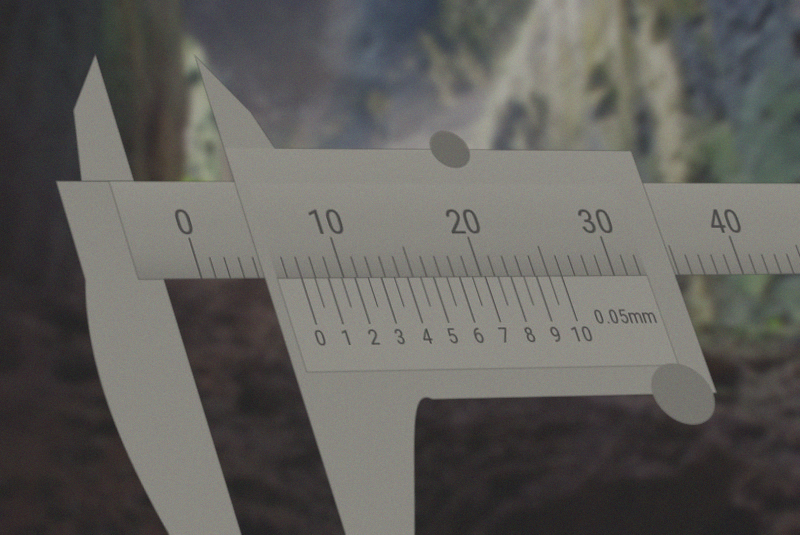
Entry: 7.0
